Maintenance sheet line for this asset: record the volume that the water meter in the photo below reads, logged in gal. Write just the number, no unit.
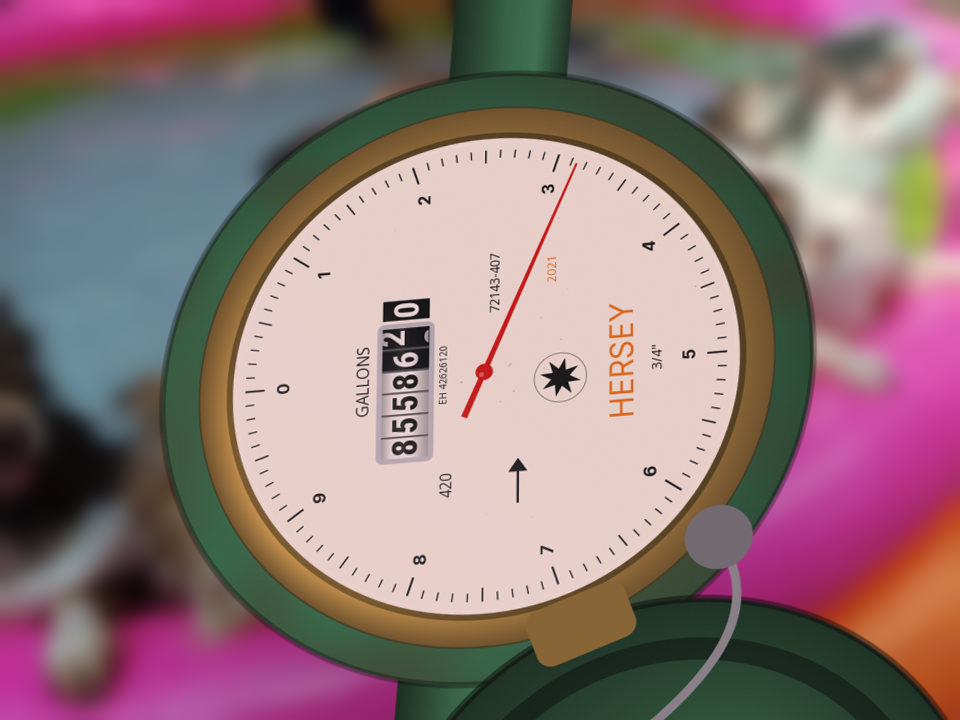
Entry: 8558623.1
